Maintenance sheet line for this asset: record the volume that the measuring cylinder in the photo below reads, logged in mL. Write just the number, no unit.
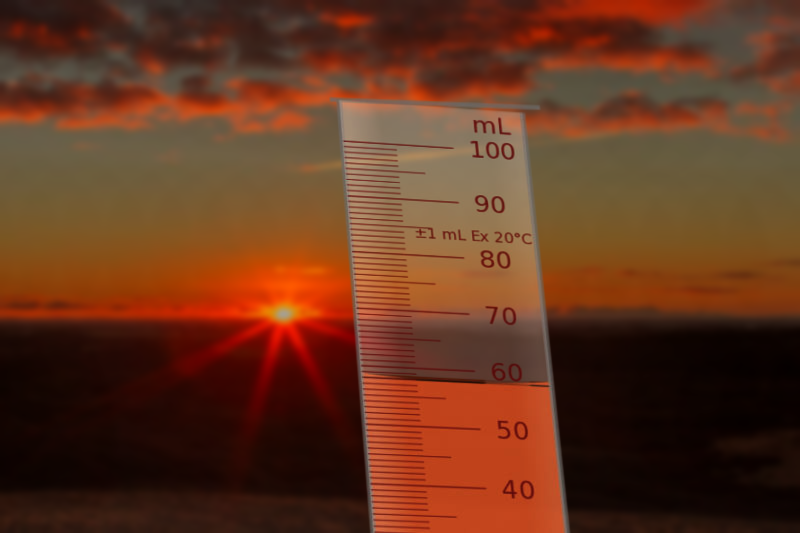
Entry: 58
